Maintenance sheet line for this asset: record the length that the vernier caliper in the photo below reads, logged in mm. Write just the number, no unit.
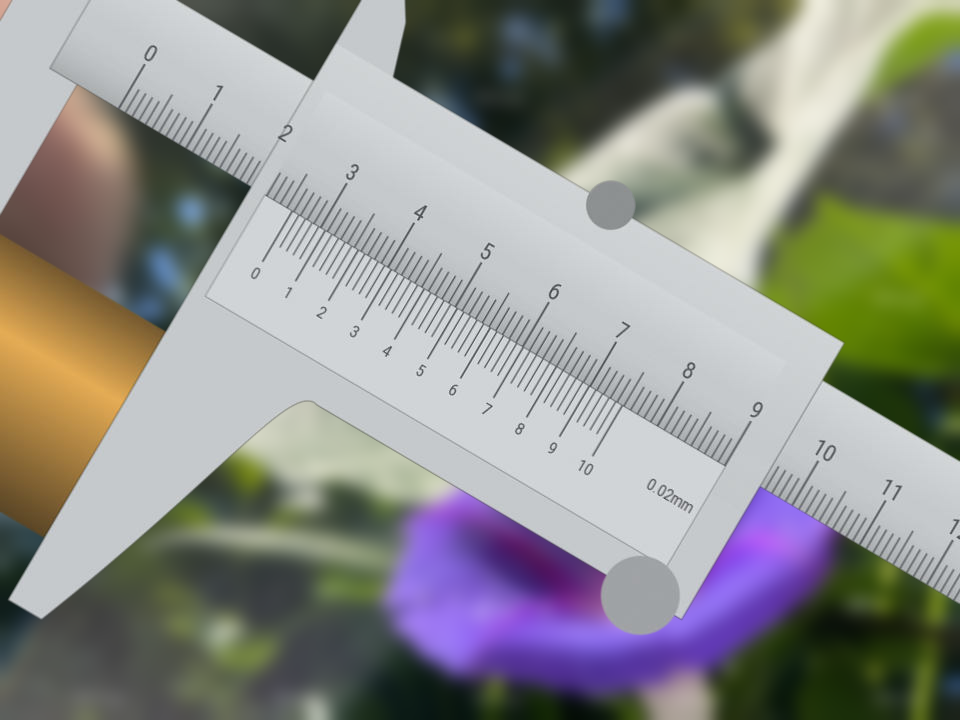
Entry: 25.8
